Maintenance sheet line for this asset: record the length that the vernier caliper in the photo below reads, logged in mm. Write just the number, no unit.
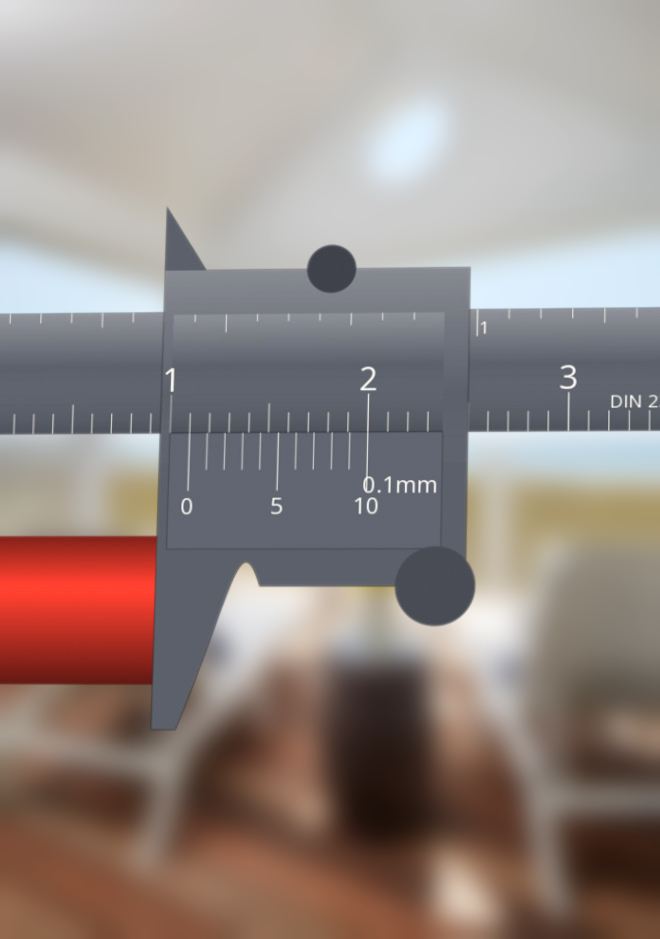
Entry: 11.0
